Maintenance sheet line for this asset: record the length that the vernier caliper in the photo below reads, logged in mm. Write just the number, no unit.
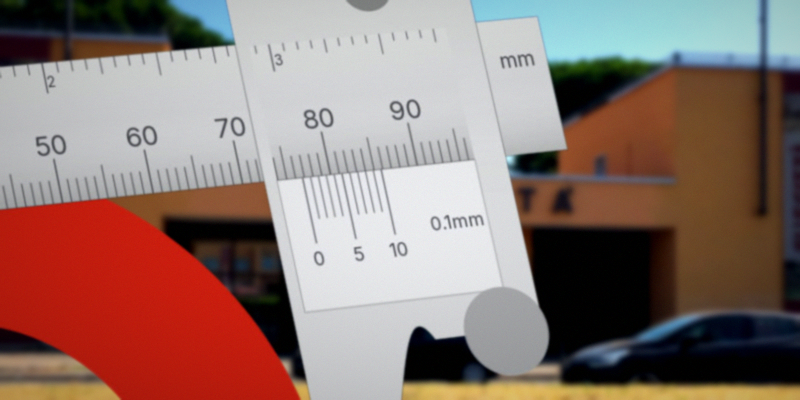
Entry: 76.8
